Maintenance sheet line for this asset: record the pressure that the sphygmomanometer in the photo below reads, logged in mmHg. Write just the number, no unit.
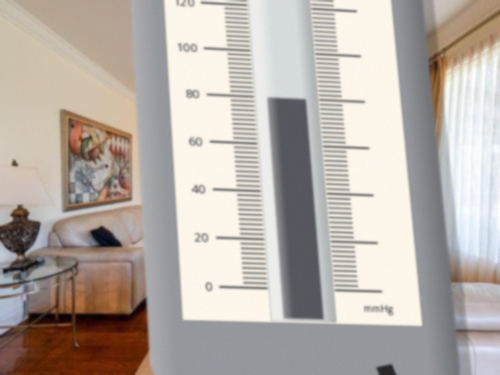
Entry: 80
